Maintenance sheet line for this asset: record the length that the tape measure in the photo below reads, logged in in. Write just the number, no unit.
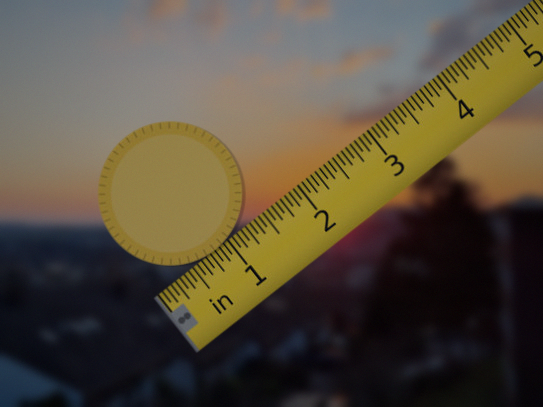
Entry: 1.625
